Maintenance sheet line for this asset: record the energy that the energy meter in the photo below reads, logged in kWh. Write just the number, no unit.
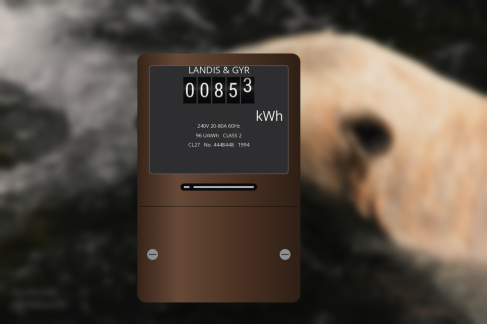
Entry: 853
